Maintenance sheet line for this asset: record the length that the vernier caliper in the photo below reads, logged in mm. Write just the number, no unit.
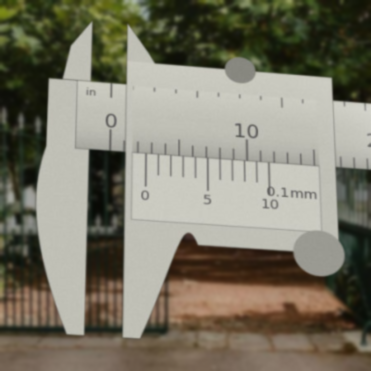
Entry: 2.6
